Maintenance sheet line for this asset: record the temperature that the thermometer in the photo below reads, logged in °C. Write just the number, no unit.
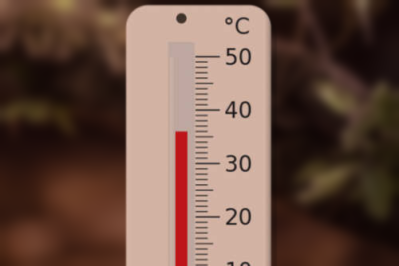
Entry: 36
